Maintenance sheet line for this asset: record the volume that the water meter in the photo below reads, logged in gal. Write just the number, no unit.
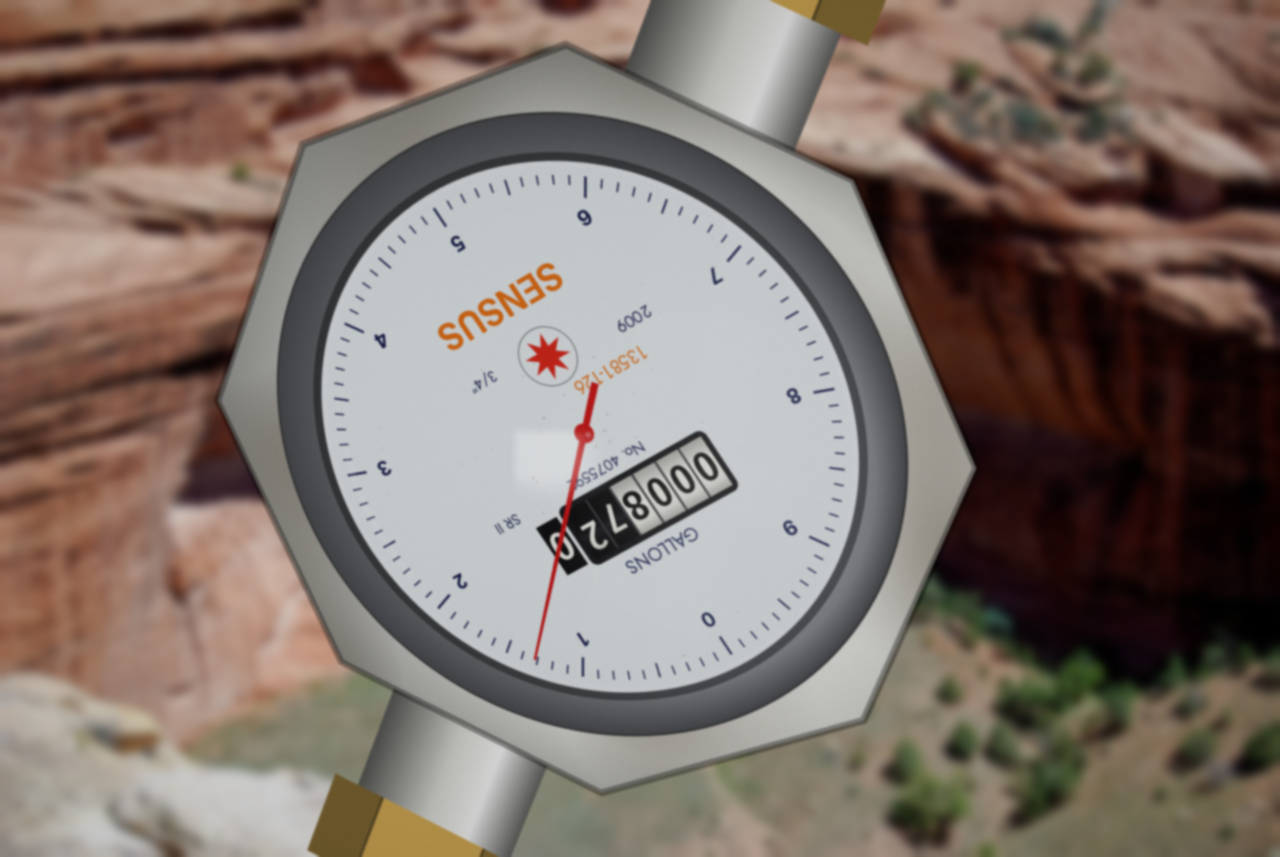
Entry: 8721.3
